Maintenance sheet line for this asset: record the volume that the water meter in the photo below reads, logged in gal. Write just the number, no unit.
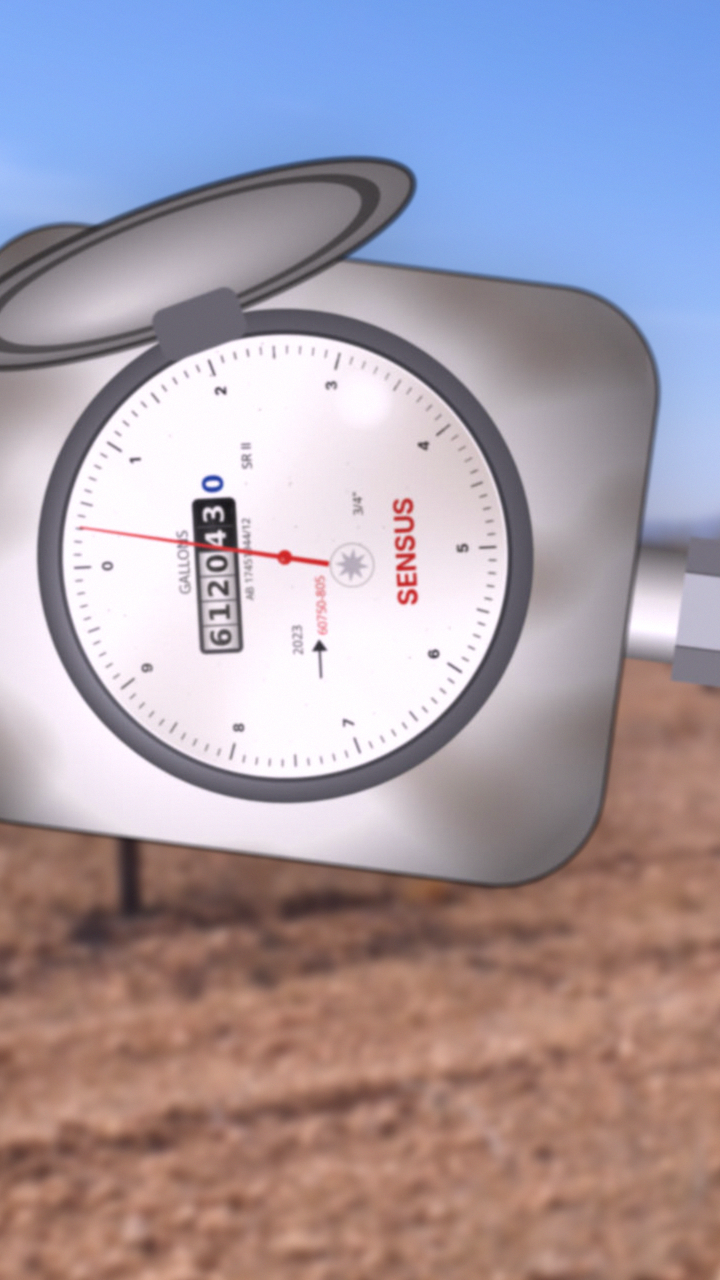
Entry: 6120430.3
